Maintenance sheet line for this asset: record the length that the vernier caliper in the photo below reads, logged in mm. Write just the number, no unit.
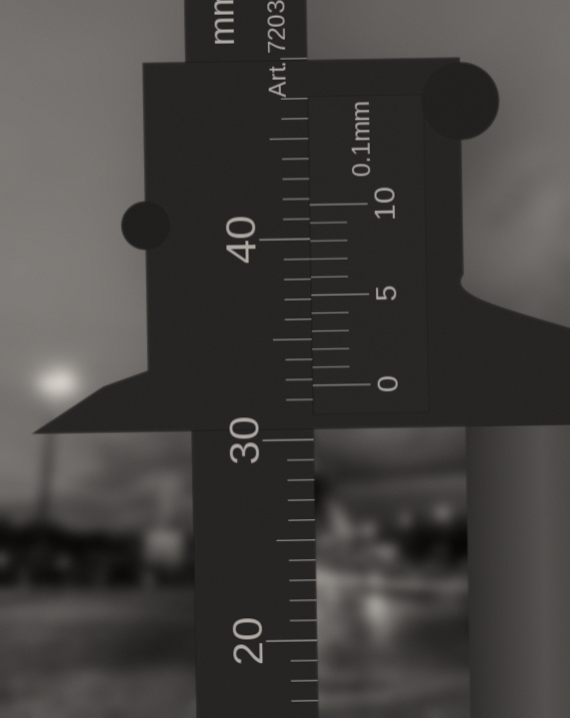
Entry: 32.7
